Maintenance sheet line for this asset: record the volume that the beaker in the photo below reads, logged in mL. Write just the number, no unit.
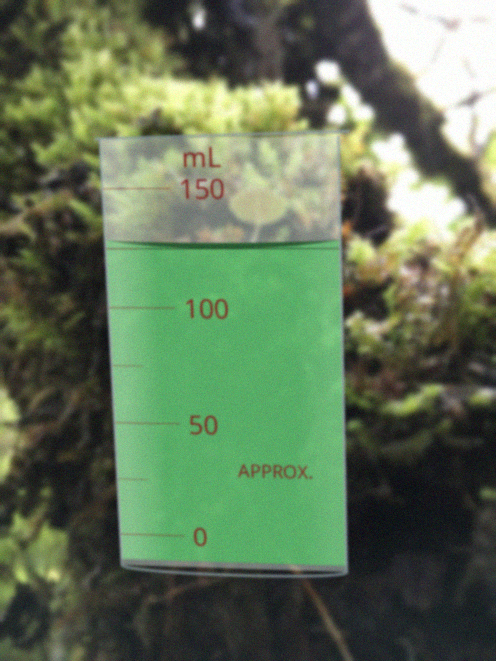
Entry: 125
